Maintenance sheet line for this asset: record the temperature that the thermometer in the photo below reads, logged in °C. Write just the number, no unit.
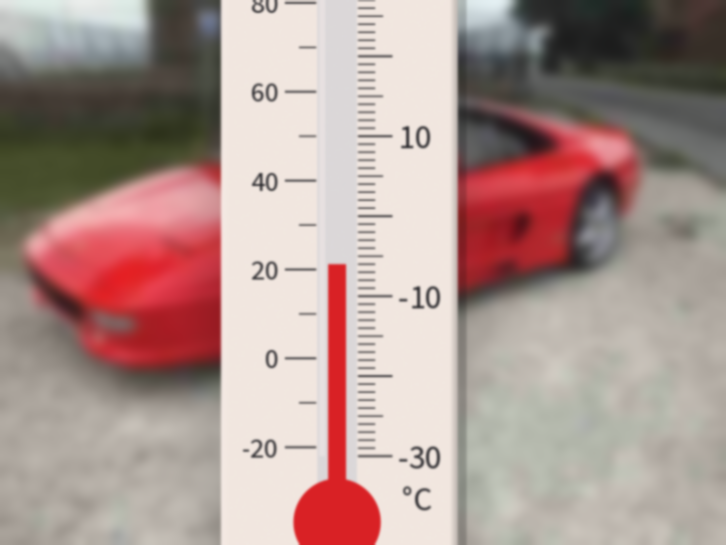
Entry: -6
